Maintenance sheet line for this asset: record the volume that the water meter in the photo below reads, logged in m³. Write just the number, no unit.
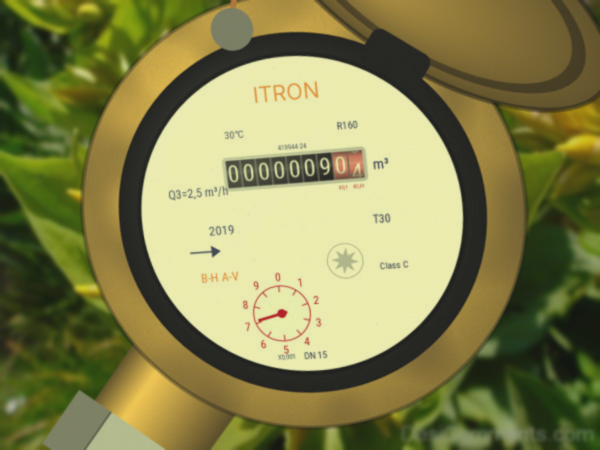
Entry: 9.037
